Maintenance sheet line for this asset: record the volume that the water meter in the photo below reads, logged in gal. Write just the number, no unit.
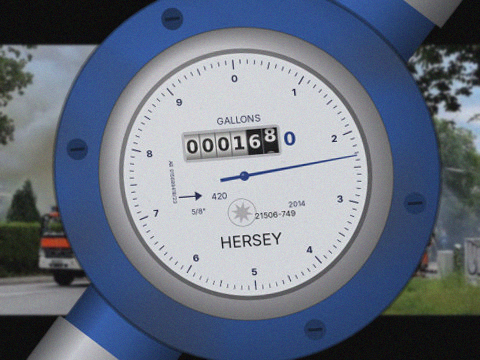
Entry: 1682.3
